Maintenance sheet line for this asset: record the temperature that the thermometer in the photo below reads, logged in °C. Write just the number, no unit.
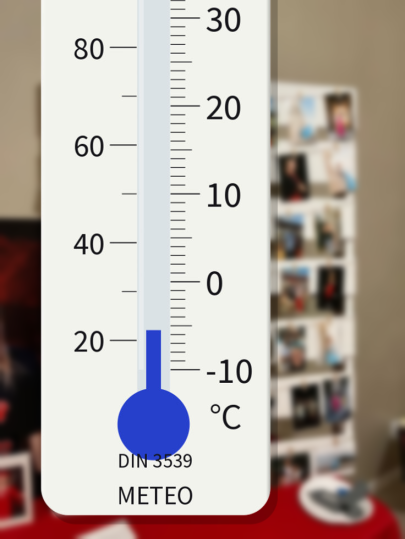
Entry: -5.5
